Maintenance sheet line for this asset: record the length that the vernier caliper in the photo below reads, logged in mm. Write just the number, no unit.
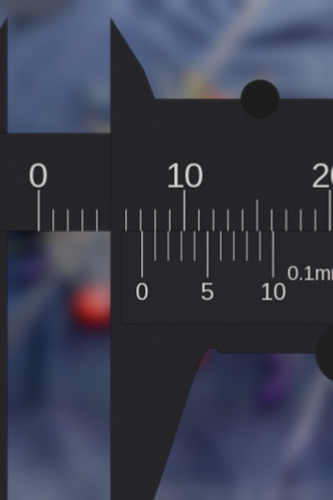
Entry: 7.1
